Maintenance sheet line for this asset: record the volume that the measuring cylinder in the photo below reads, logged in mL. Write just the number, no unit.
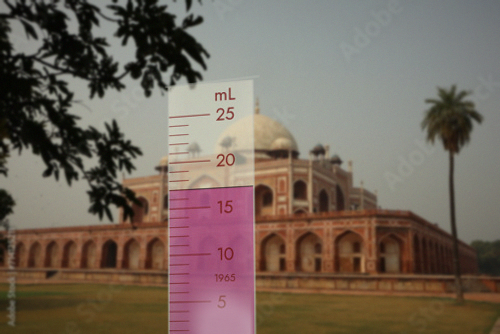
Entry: 17
